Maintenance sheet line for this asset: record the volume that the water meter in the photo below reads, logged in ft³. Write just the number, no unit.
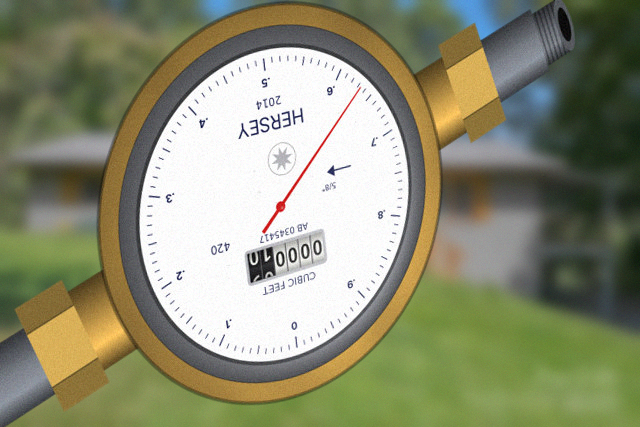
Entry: 9.63
